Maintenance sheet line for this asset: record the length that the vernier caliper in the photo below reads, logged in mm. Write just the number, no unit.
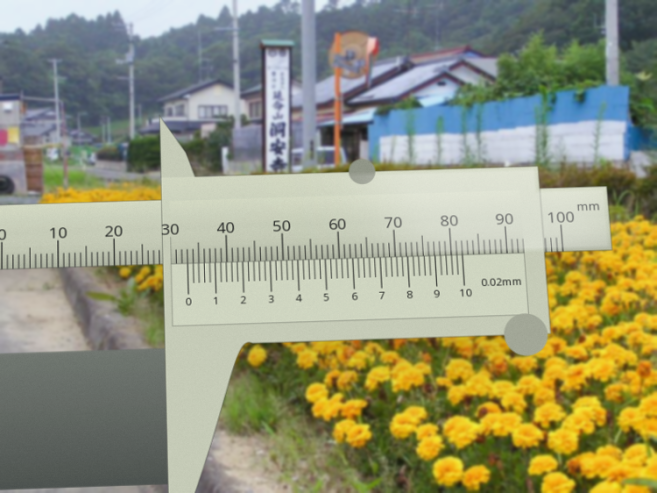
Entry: 33.0
